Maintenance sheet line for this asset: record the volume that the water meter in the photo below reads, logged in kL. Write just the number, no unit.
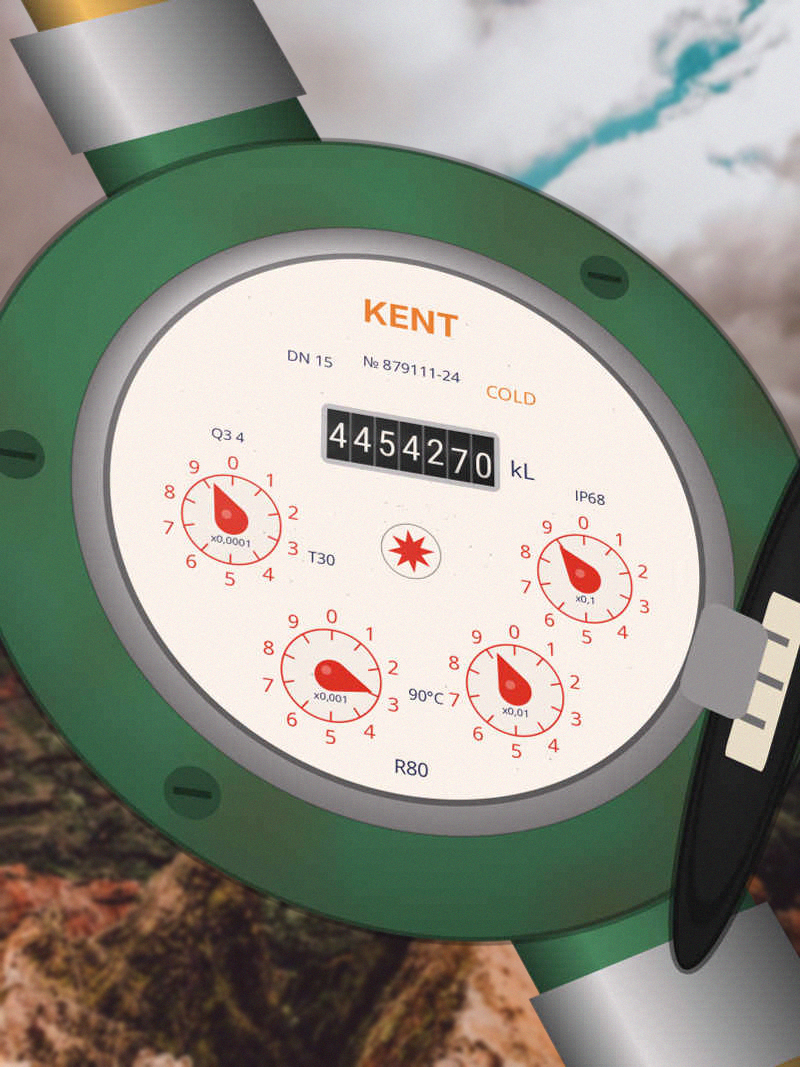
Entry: 4454269.8929
